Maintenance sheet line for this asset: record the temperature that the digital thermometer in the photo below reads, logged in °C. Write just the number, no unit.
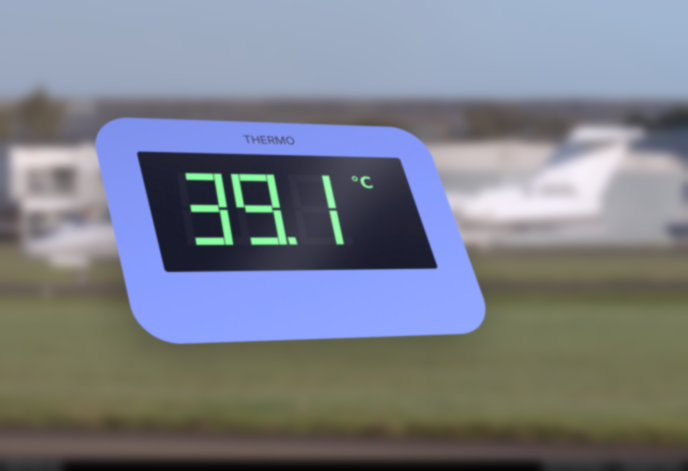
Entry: 39.1
